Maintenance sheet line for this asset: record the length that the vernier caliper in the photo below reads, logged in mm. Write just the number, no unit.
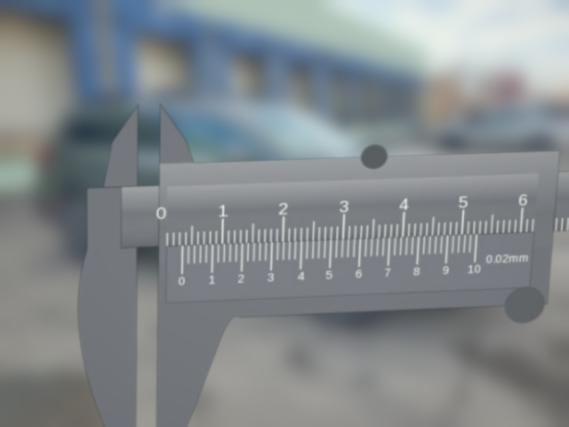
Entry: 3.5
